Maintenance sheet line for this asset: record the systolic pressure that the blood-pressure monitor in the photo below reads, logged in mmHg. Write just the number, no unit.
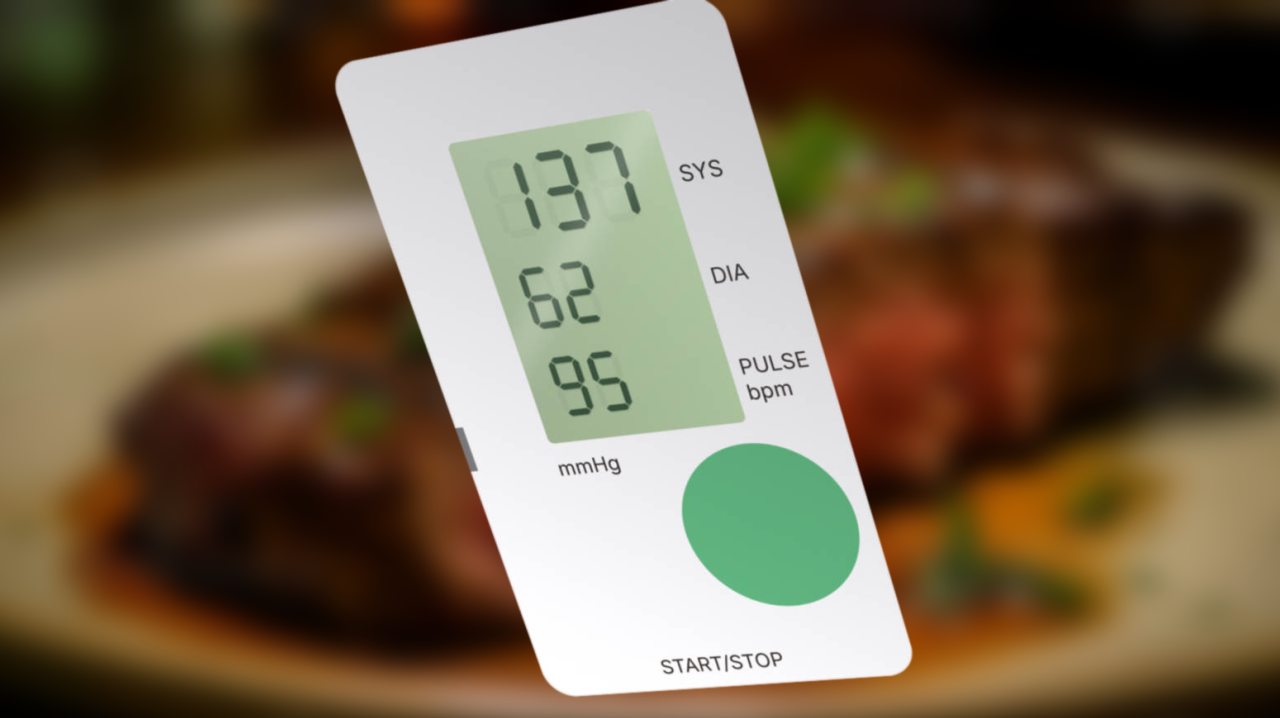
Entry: 137
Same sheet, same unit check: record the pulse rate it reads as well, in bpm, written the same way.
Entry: 95
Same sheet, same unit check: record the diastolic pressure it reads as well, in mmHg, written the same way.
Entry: 62
